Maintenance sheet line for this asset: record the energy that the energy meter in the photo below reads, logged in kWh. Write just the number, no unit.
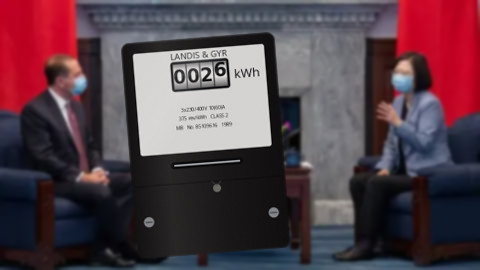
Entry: 26
